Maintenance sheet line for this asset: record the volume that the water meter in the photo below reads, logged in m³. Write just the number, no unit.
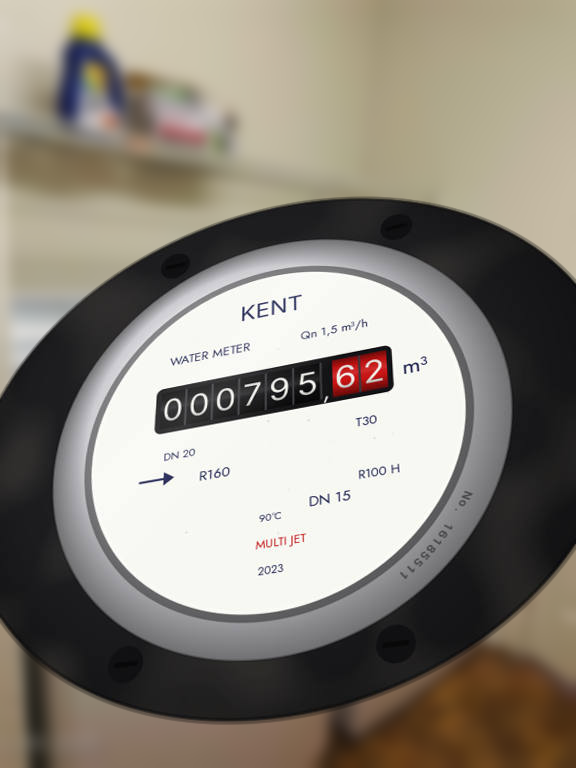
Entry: 795.62
